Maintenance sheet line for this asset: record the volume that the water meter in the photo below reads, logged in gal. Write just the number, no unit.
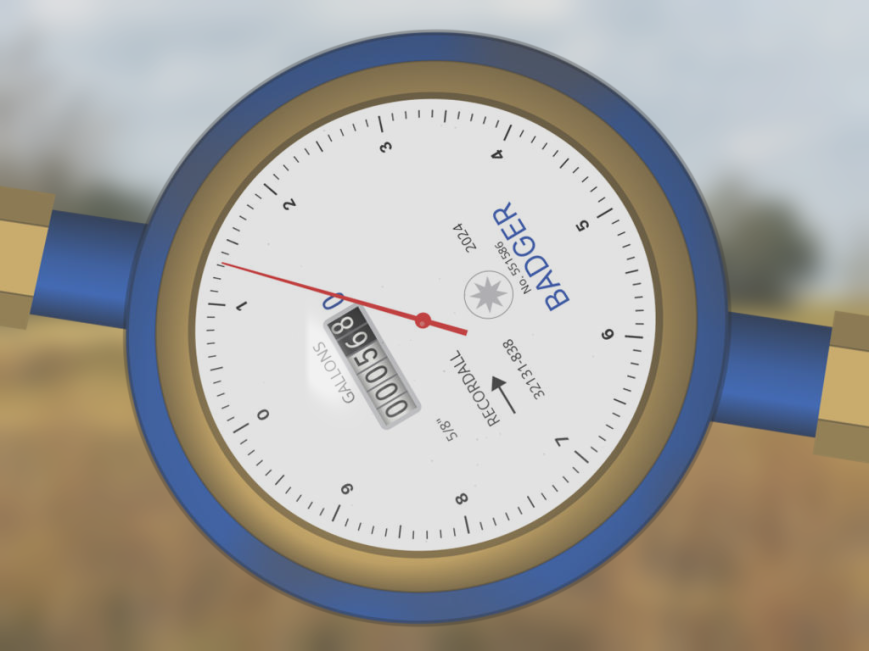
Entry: 5681.3
